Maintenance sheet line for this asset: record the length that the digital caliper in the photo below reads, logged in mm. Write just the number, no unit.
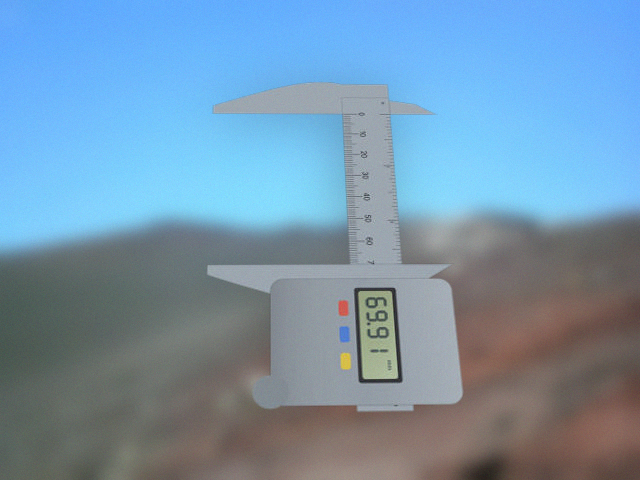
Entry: 69.91
